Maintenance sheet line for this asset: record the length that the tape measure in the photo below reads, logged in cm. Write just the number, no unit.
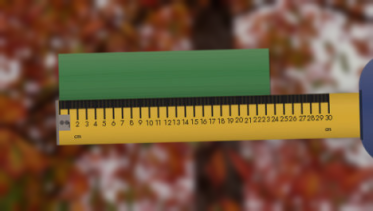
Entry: 23.5
